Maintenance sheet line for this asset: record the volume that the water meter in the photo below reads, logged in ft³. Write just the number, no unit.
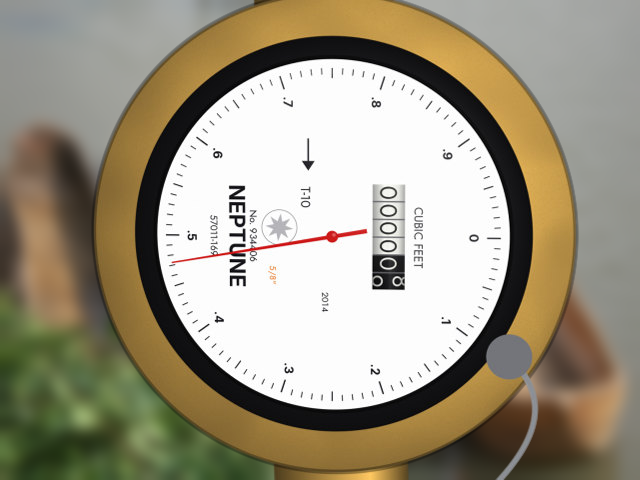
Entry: 8.47
